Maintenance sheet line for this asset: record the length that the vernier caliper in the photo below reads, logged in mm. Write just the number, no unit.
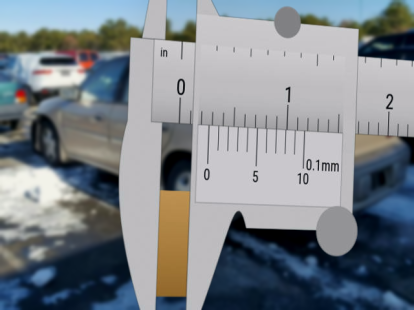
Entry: 2.7
